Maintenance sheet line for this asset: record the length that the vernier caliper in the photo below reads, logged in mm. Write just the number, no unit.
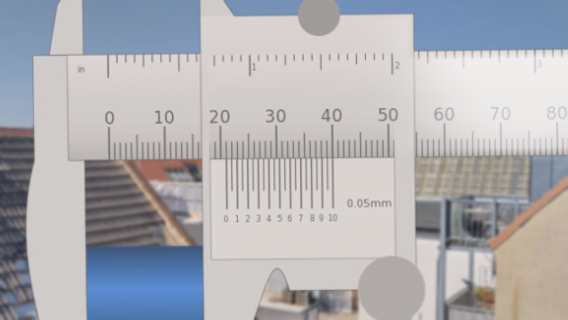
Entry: 21.0
